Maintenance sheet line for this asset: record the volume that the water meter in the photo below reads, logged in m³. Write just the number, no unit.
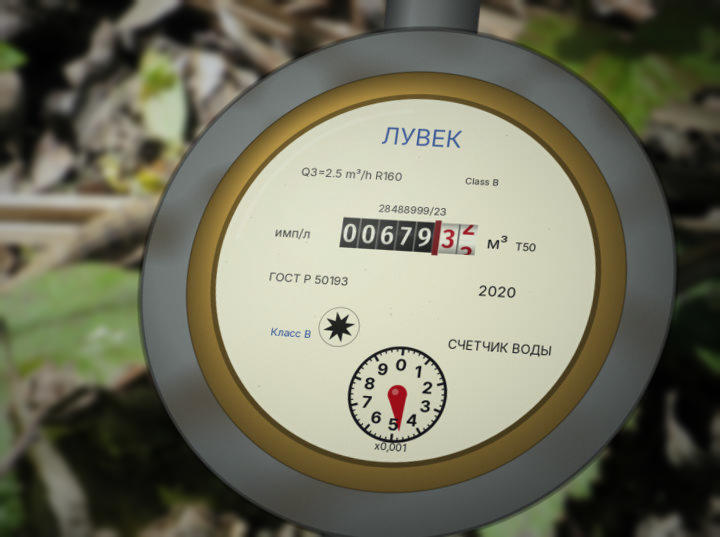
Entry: 679.324
